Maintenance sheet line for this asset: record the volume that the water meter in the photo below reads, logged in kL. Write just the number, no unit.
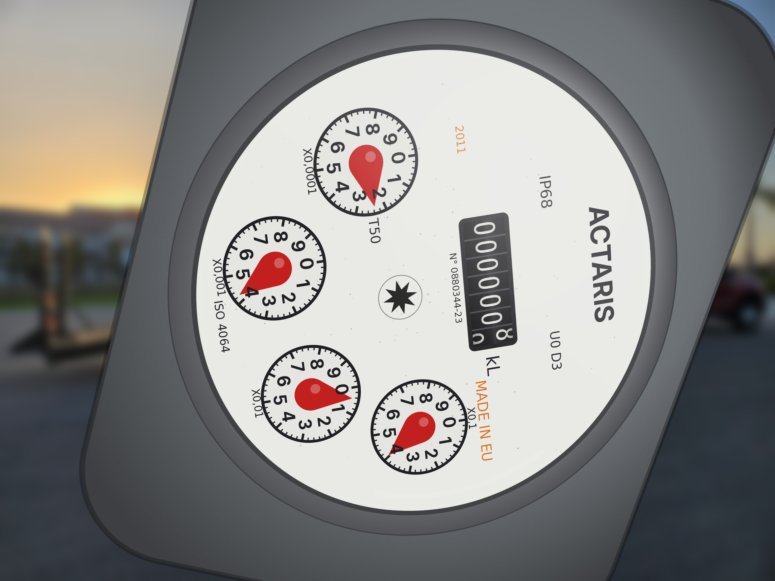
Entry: 8.4042
